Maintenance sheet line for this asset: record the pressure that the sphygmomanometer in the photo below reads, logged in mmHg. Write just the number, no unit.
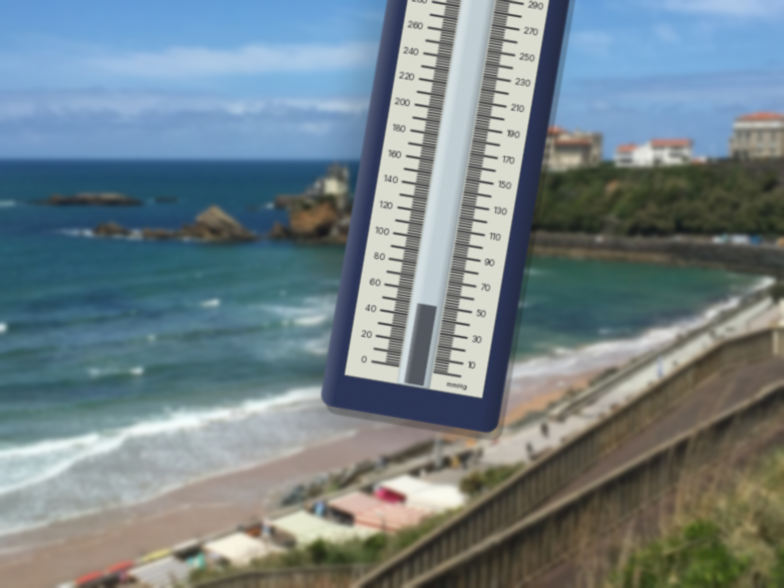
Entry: 50
